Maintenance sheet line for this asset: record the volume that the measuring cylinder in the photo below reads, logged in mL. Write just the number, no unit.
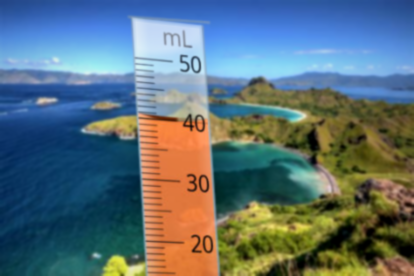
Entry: 40
